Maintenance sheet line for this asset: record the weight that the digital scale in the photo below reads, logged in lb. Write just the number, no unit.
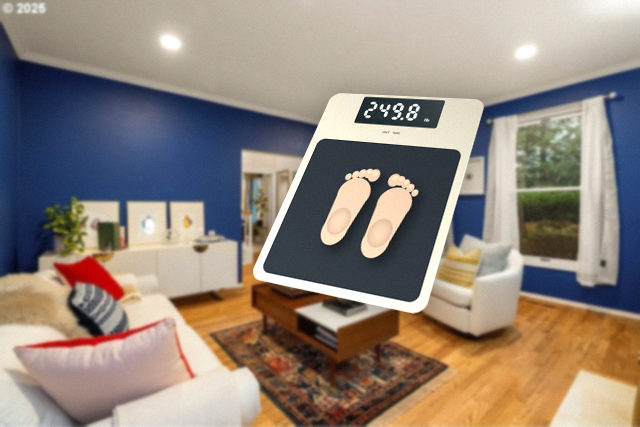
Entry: 249.8
